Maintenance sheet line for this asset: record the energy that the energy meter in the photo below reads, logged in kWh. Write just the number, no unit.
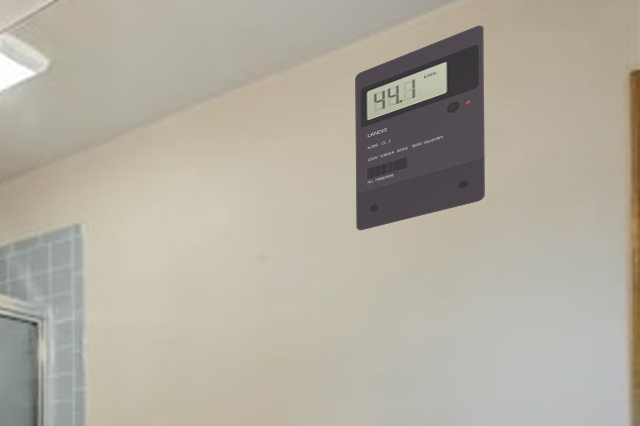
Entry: 44.1
